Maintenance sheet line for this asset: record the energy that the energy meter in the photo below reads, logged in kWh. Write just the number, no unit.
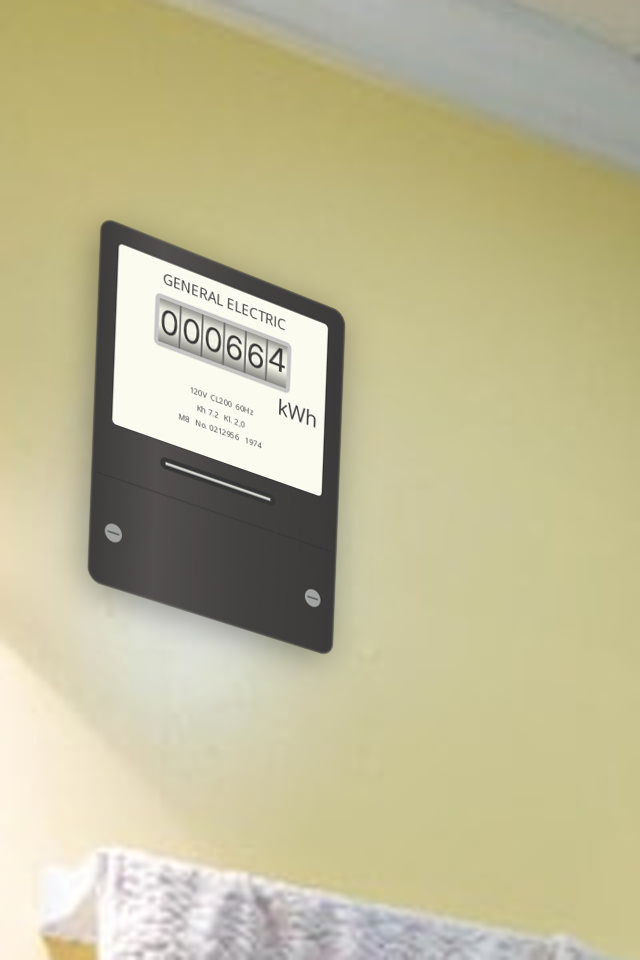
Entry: 664
